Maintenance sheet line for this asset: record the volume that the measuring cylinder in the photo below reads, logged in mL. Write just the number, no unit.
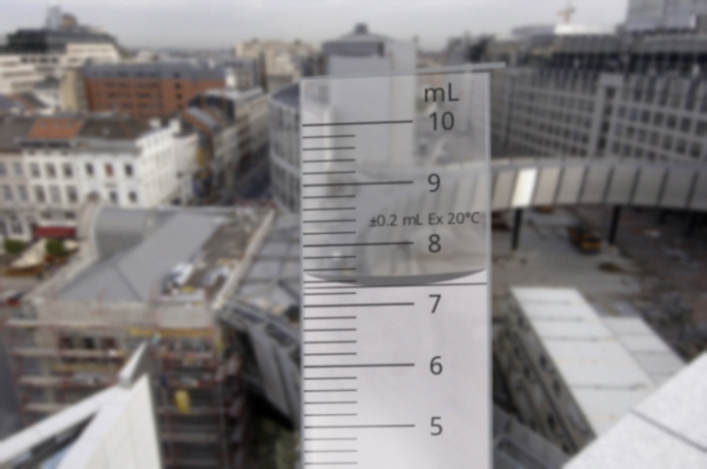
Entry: 7.3
